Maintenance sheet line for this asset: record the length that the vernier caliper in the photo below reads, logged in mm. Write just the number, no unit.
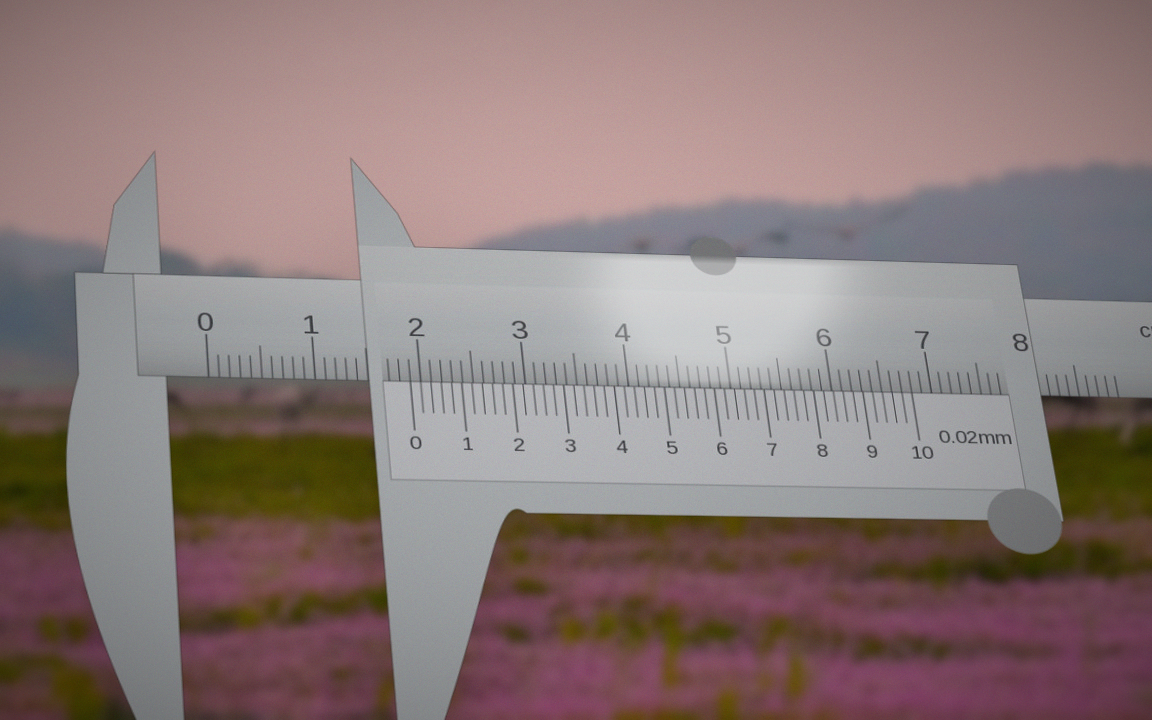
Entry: 19.0
